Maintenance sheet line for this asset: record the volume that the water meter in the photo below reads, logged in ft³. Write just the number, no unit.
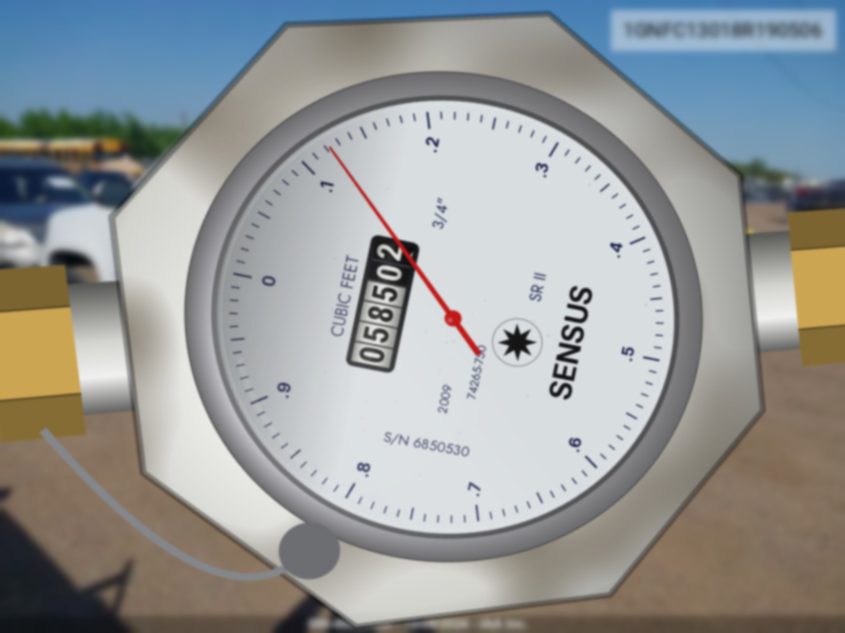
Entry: 58502.12
